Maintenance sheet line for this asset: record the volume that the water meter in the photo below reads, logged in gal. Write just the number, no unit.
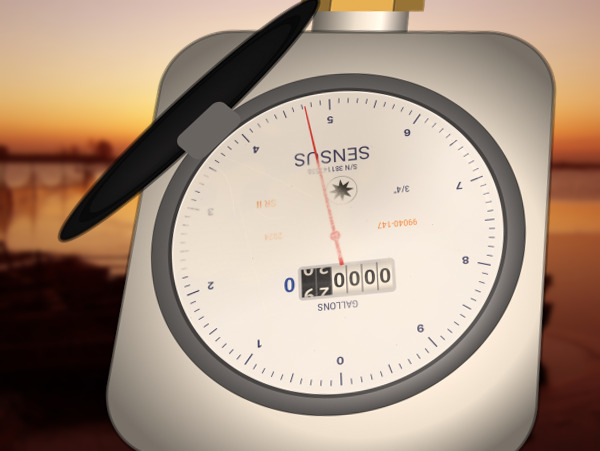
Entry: 294.7
